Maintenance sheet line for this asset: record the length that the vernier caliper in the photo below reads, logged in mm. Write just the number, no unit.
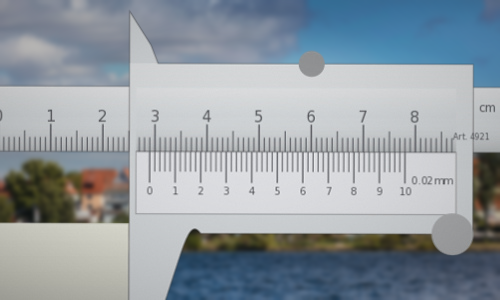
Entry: 29.0
